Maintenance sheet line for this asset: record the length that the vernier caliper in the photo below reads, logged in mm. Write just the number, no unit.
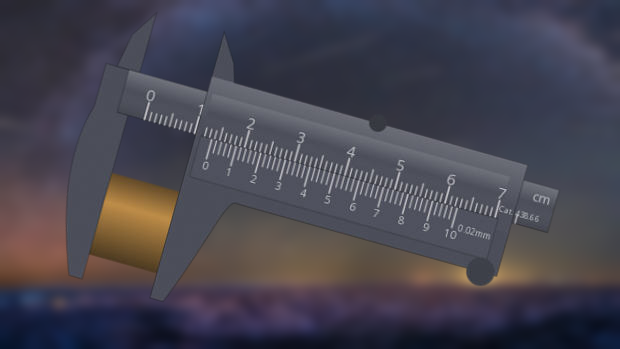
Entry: 13.5
